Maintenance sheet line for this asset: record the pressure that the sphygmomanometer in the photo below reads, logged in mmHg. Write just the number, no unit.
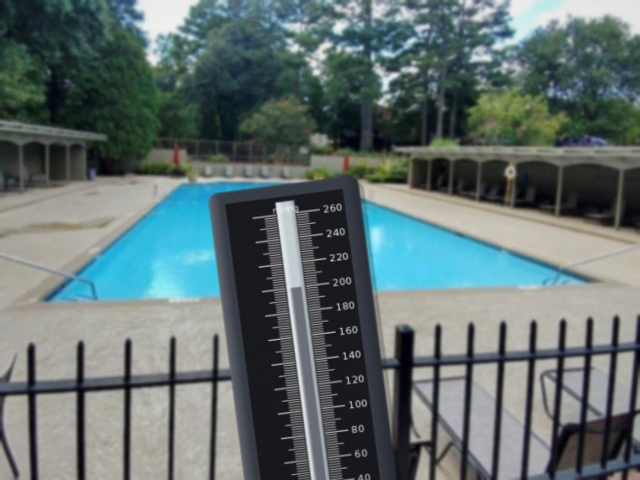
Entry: 200
